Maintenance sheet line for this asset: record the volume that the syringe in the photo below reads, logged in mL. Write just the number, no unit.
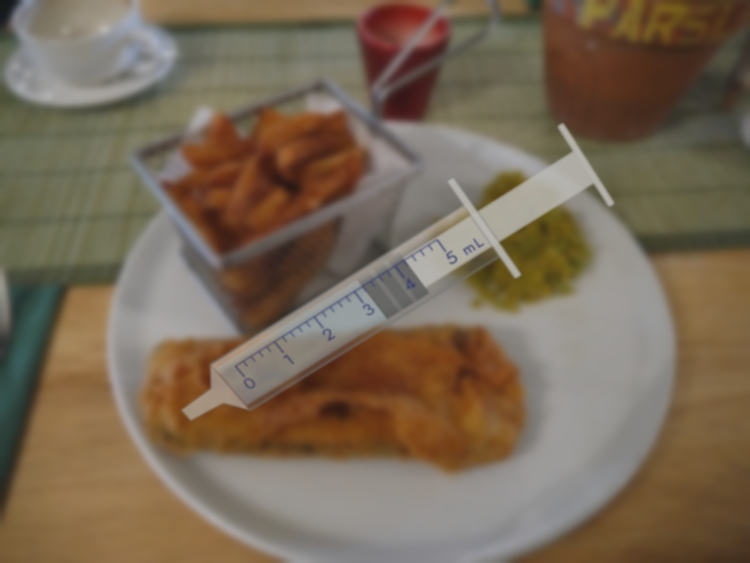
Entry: 3.2
